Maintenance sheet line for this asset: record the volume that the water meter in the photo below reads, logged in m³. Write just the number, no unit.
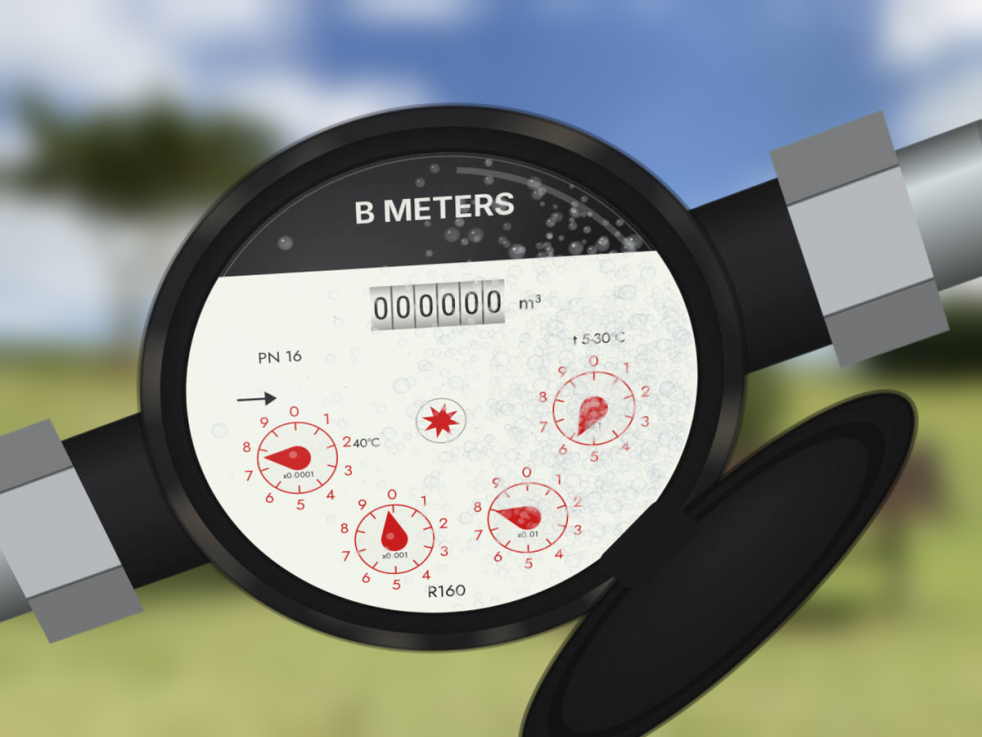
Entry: 0.5797
